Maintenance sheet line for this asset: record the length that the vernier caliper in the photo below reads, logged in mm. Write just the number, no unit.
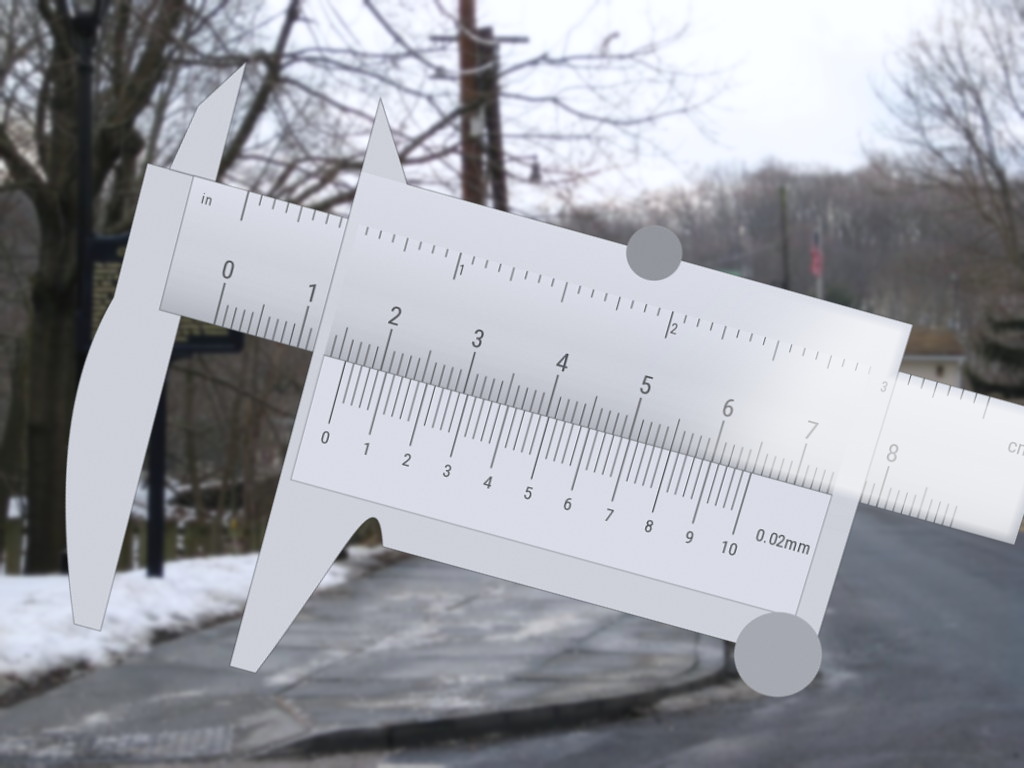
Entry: 15.8
